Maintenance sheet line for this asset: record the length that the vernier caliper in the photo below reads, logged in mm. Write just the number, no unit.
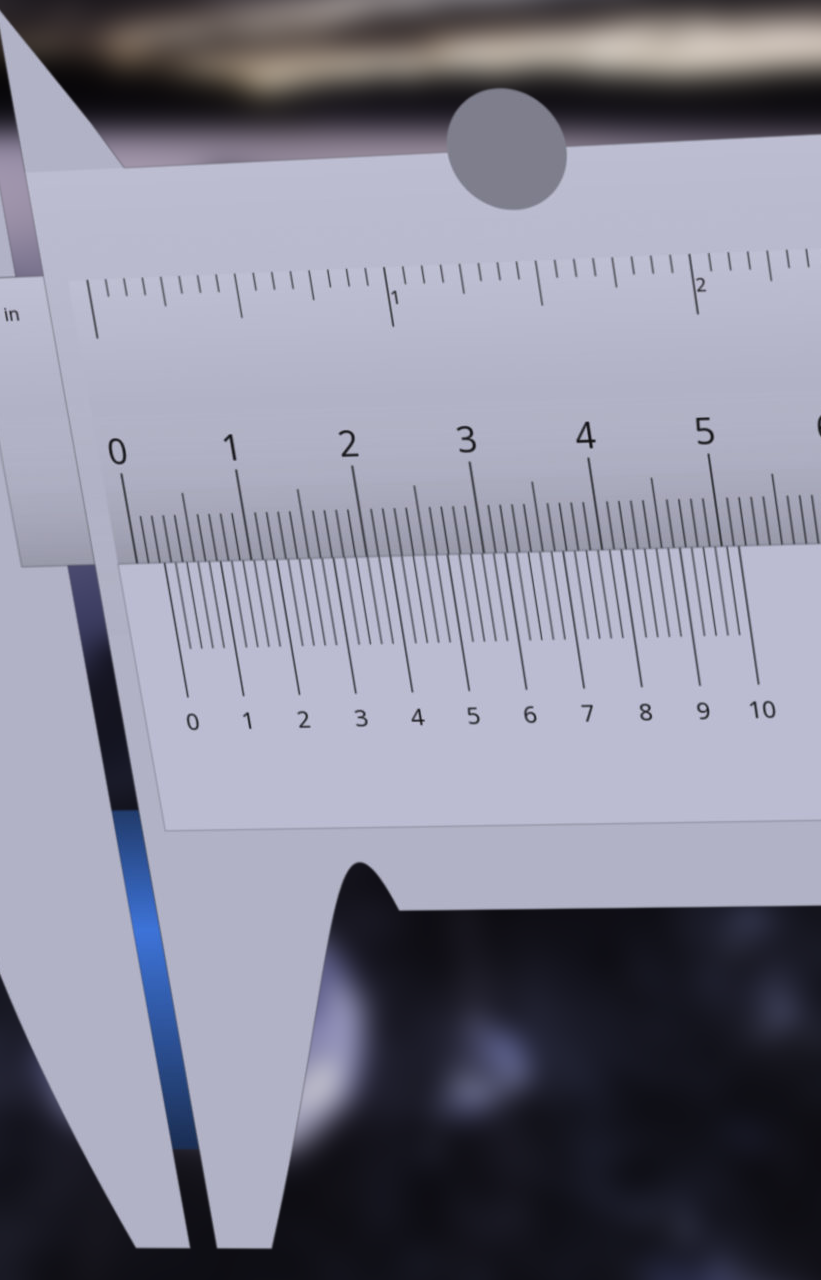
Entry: 2.4
